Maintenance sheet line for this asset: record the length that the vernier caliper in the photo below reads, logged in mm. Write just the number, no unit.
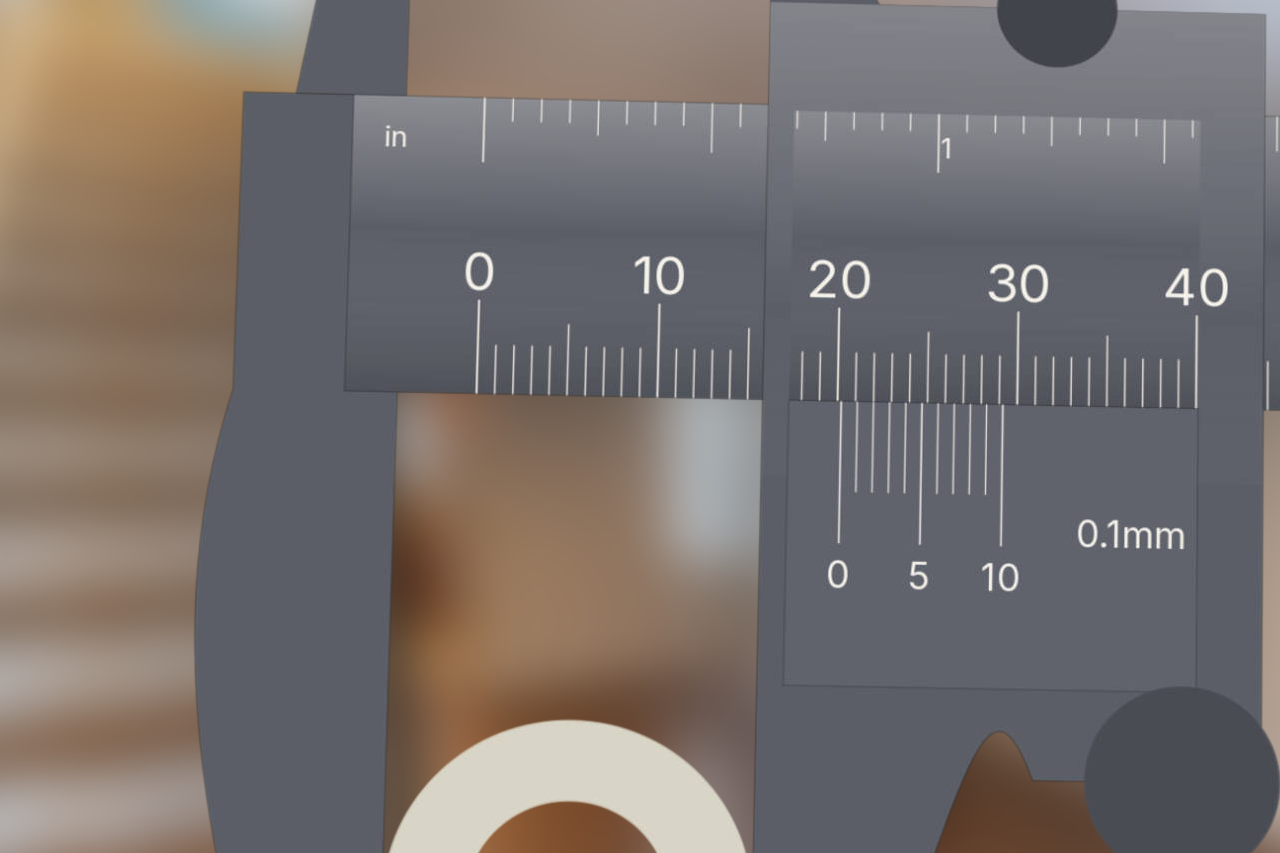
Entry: 20.2
